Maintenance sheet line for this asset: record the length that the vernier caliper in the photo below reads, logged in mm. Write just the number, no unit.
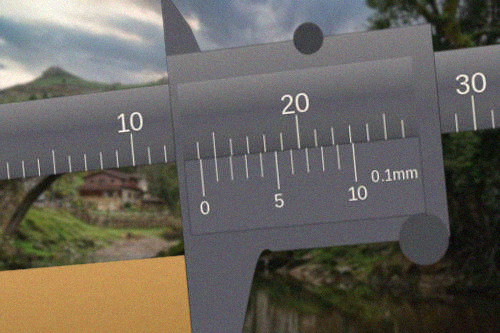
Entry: 14.1
